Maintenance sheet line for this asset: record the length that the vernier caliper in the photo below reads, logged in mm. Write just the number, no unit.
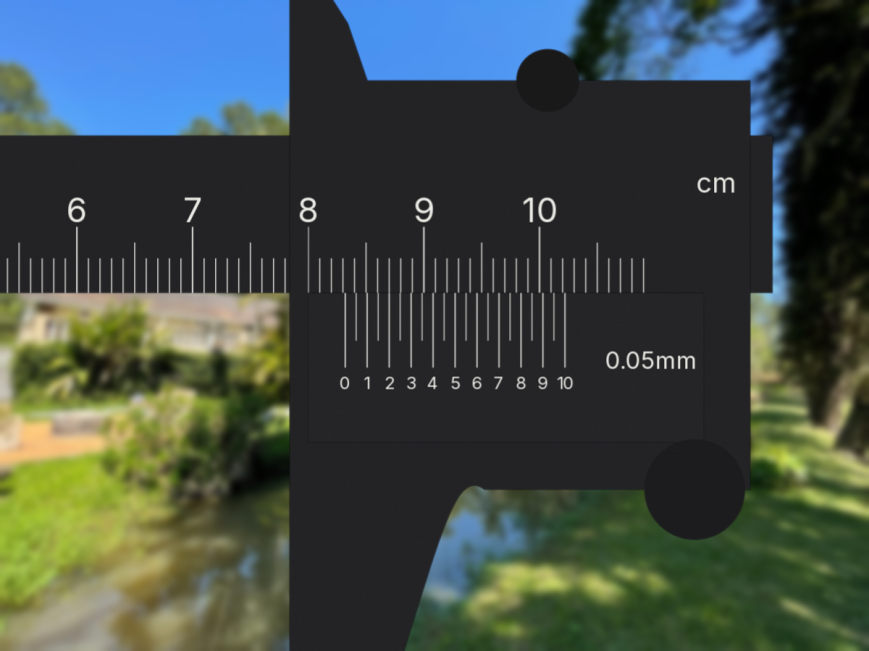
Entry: 83.2
